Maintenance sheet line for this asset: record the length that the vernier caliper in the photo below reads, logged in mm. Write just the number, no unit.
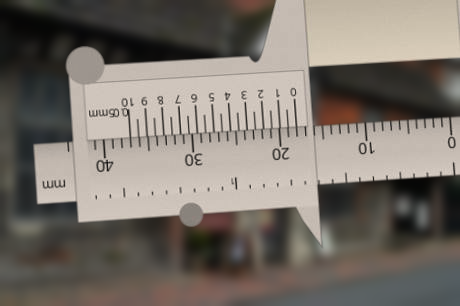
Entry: 18.0
